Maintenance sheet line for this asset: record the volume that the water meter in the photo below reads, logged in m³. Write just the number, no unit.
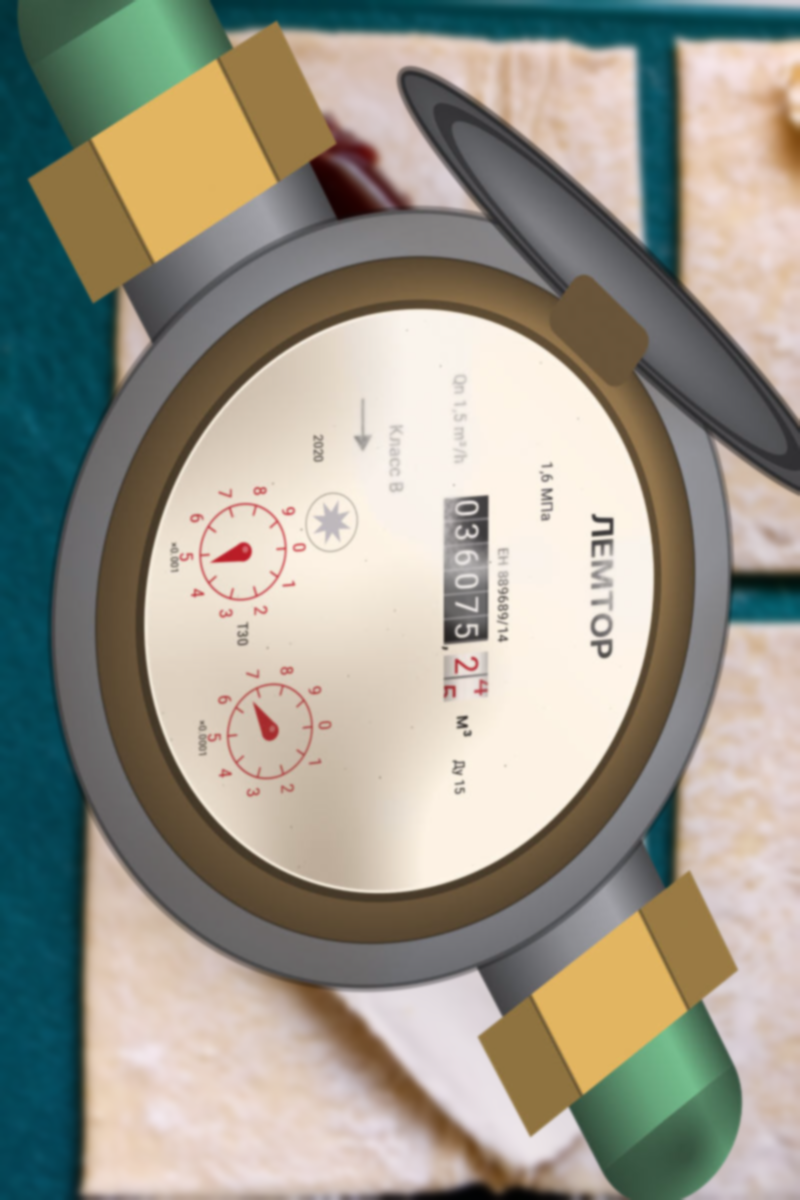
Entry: 36075.2446
